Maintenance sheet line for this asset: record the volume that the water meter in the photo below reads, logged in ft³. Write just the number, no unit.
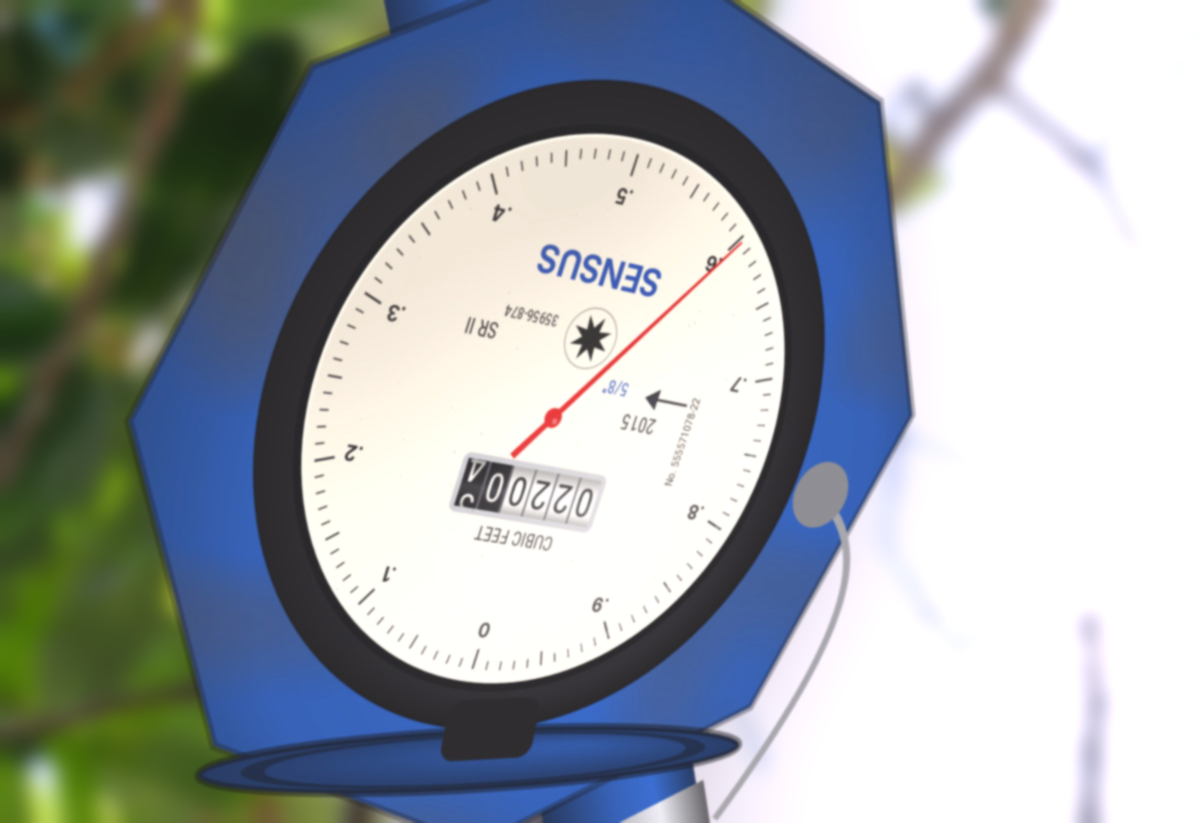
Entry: 22003.60
